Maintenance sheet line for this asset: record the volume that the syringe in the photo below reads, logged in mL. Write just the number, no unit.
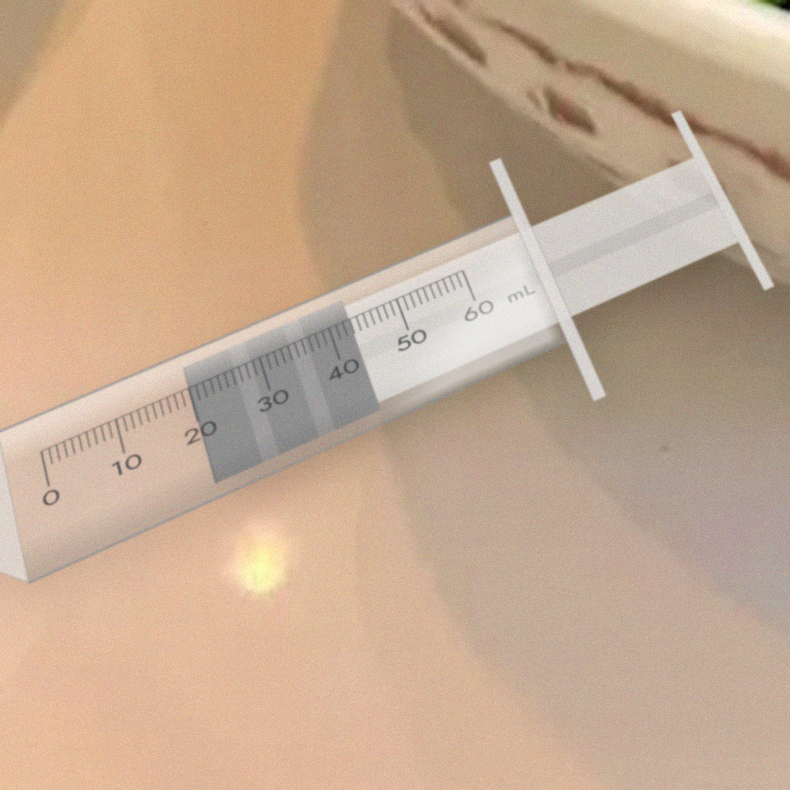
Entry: 20
